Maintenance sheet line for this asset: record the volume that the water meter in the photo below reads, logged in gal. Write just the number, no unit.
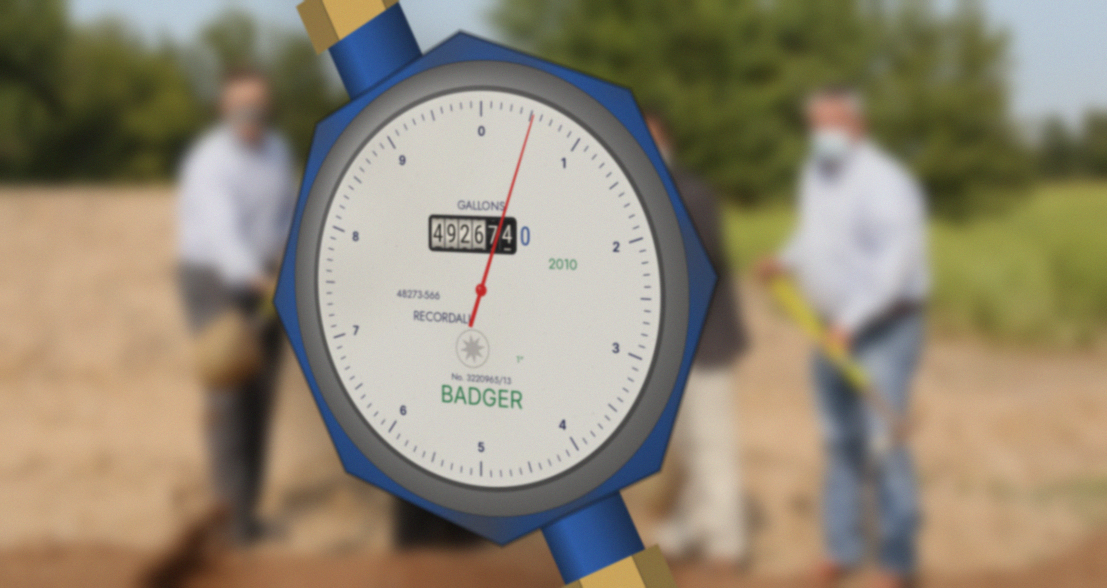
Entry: 4926740.5
